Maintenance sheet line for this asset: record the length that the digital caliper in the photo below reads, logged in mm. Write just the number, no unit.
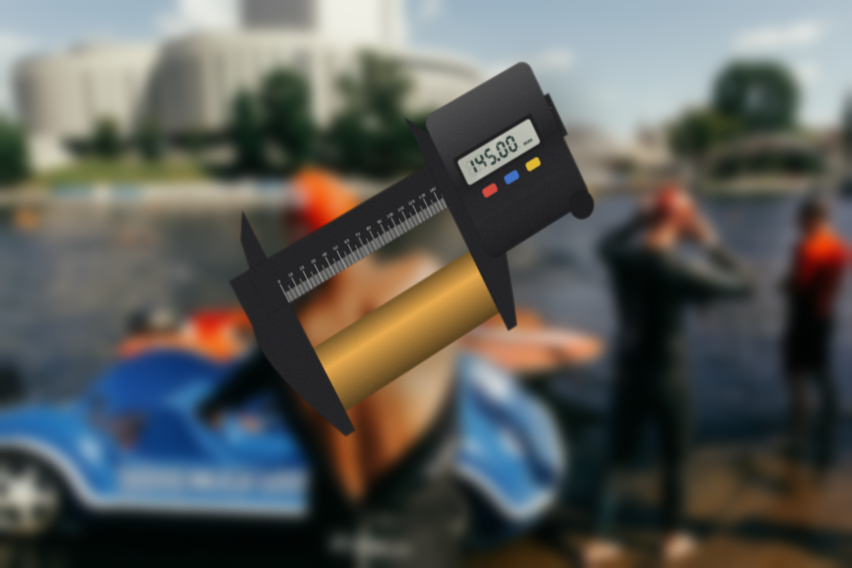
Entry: 145.00
